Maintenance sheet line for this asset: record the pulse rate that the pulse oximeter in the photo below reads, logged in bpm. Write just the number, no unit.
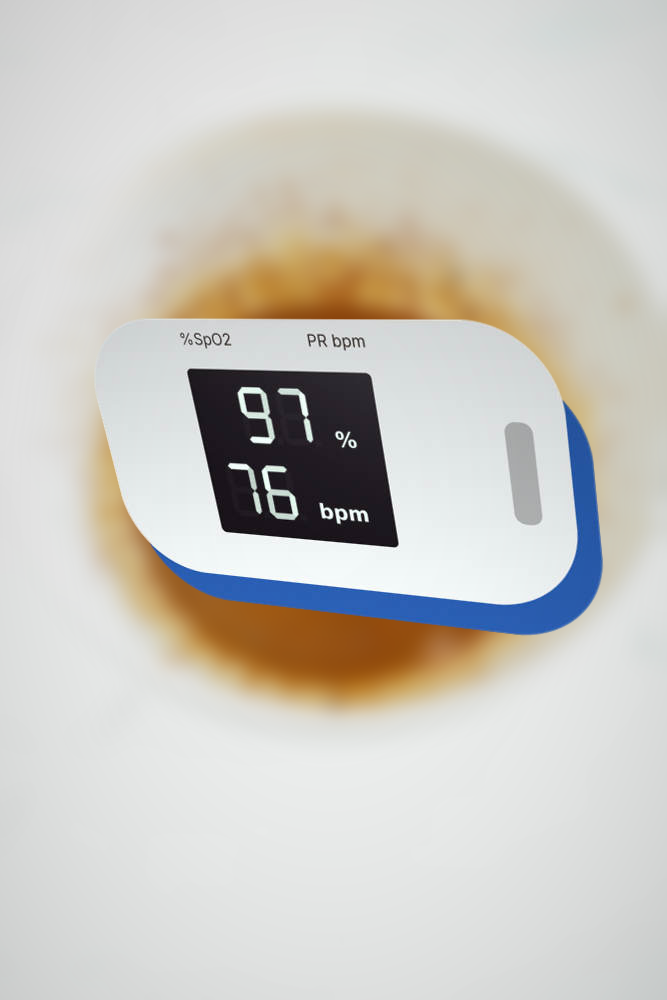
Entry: 76
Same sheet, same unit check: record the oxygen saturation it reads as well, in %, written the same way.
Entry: 97
